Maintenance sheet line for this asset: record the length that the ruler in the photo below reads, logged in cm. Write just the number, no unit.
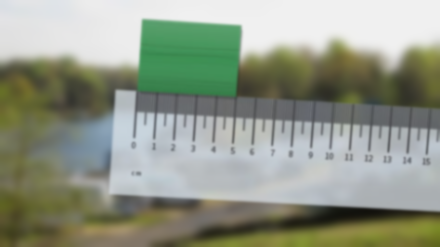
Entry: 5
